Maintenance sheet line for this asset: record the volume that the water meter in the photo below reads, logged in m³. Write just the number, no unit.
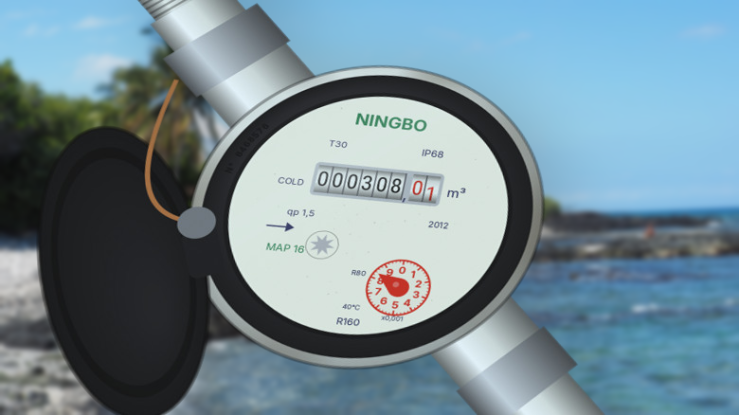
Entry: 308.008
